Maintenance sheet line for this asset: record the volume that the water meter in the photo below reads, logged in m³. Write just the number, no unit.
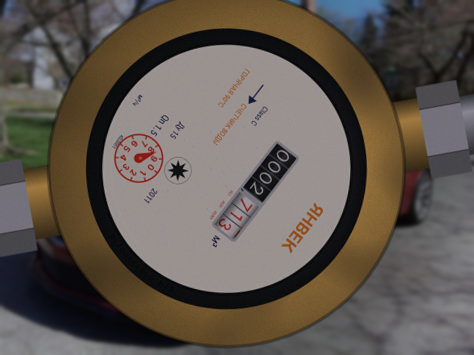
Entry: 2.7128
